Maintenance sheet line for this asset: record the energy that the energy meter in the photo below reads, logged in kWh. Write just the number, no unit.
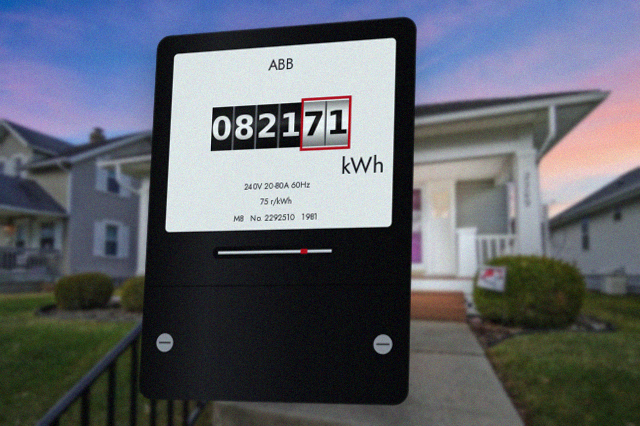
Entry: 821.71
